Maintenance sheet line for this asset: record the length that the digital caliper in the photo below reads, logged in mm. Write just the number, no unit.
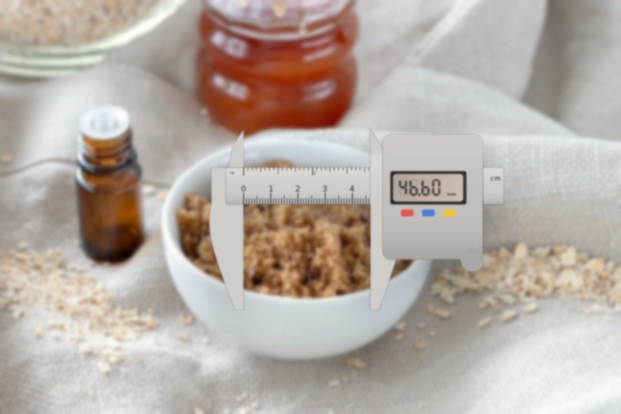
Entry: 46.60
